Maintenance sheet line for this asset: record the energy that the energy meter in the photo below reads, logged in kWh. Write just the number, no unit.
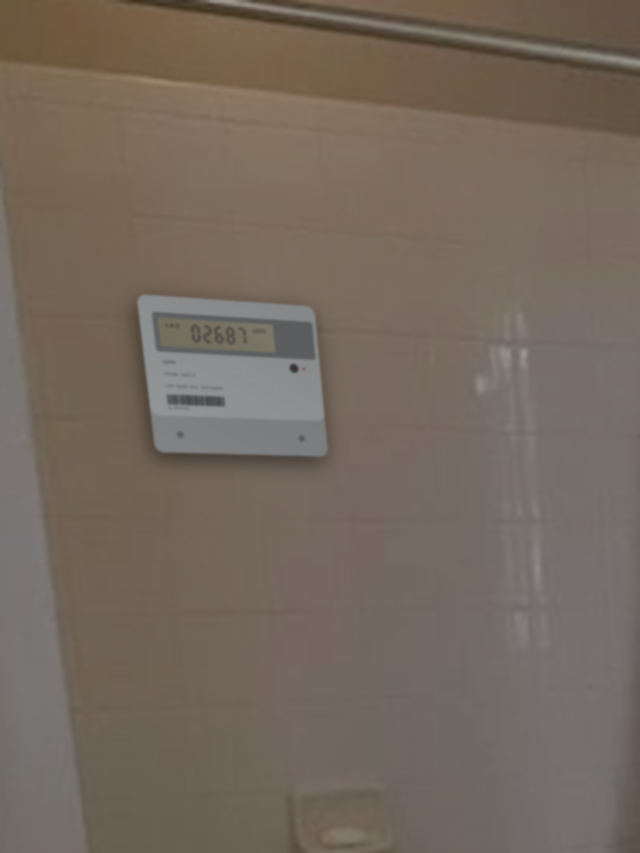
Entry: 2687
